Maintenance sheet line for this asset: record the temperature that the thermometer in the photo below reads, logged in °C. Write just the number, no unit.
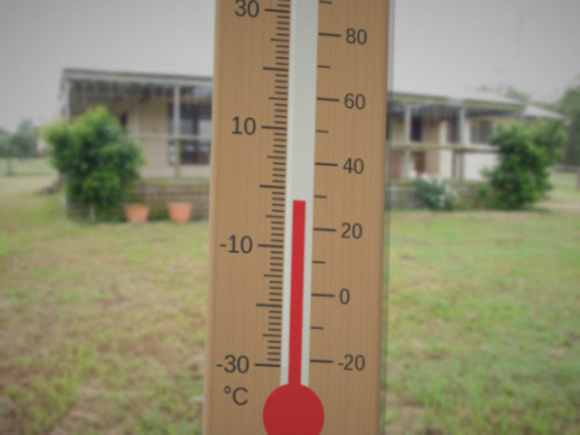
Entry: -2
